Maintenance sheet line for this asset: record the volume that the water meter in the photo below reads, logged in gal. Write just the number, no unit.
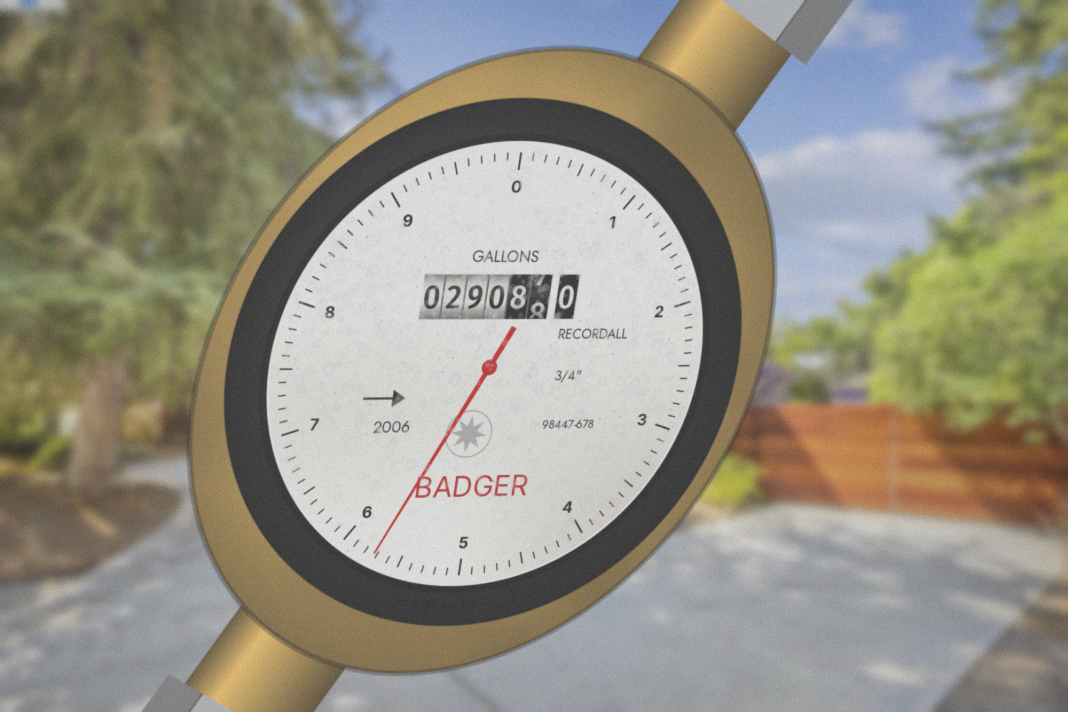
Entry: 290875.7
